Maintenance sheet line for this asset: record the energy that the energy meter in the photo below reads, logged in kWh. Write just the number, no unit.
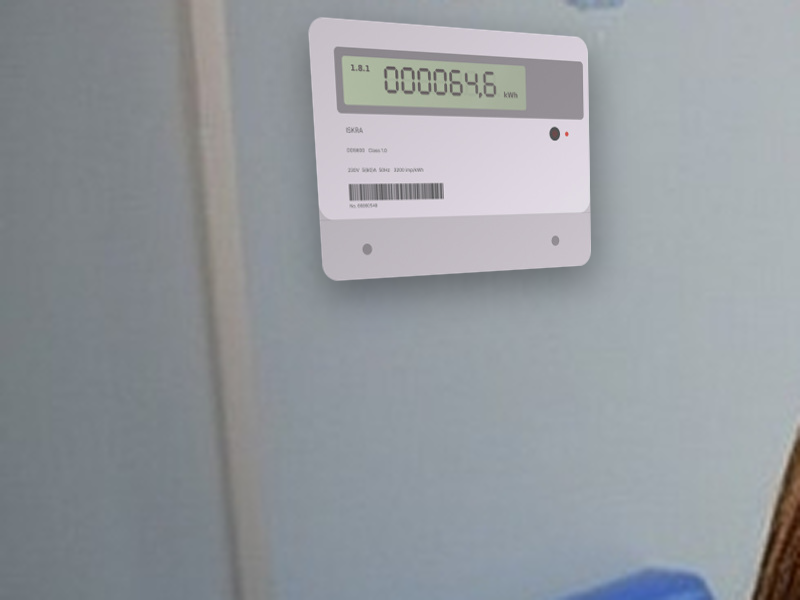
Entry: 64.6
